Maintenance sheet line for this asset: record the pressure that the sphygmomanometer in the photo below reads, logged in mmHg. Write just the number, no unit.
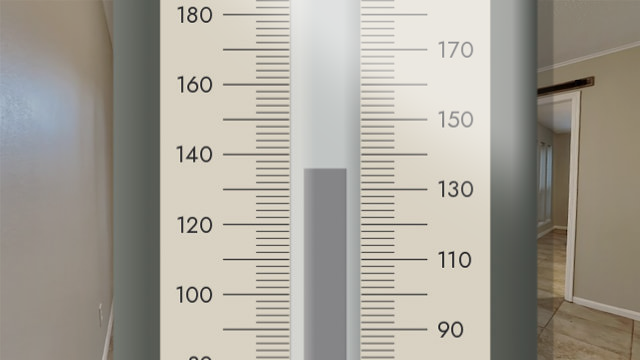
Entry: 136
